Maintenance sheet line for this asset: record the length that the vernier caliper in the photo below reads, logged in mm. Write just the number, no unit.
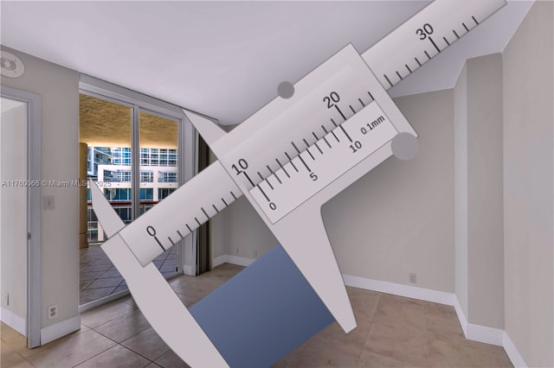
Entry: 10.3
